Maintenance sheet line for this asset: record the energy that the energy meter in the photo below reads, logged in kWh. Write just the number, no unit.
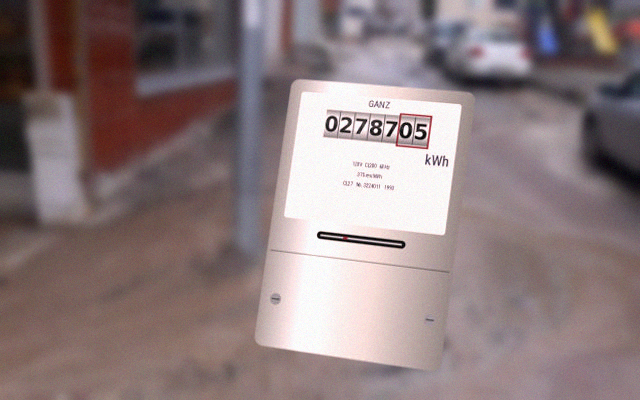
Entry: 2787.05
